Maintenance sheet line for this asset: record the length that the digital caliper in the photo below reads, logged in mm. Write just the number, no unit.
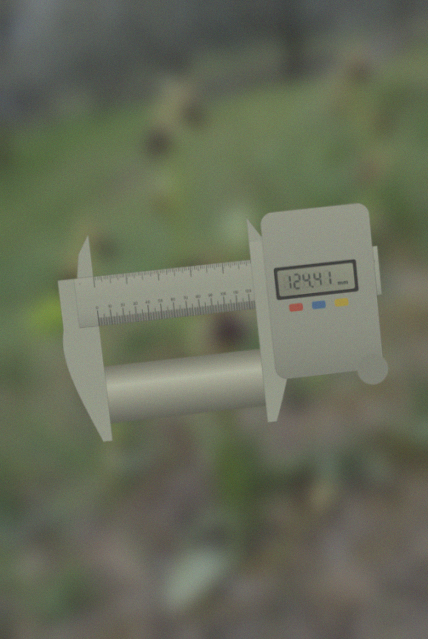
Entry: 124.41
